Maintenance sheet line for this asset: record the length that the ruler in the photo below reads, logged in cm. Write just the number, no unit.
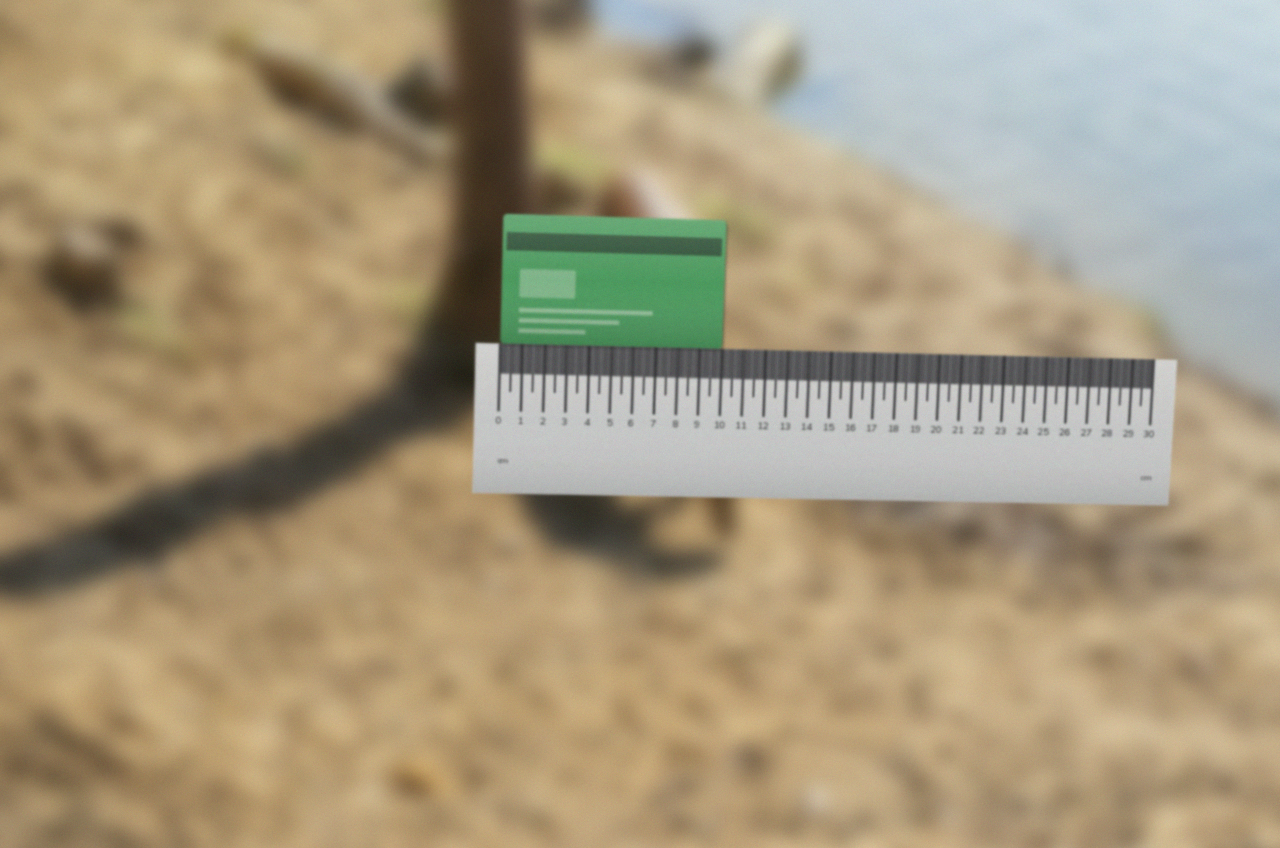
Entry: 10
